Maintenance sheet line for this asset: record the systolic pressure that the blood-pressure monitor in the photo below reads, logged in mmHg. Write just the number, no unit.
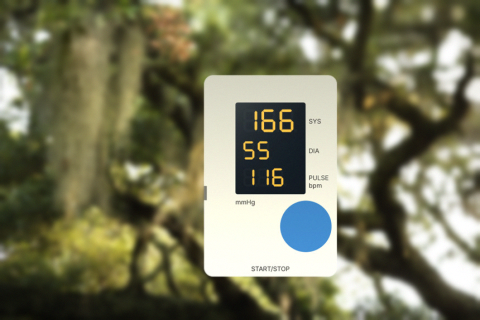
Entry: 166
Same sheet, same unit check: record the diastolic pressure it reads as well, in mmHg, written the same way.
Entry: 55
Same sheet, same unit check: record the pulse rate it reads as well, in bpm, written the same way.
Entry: 116
